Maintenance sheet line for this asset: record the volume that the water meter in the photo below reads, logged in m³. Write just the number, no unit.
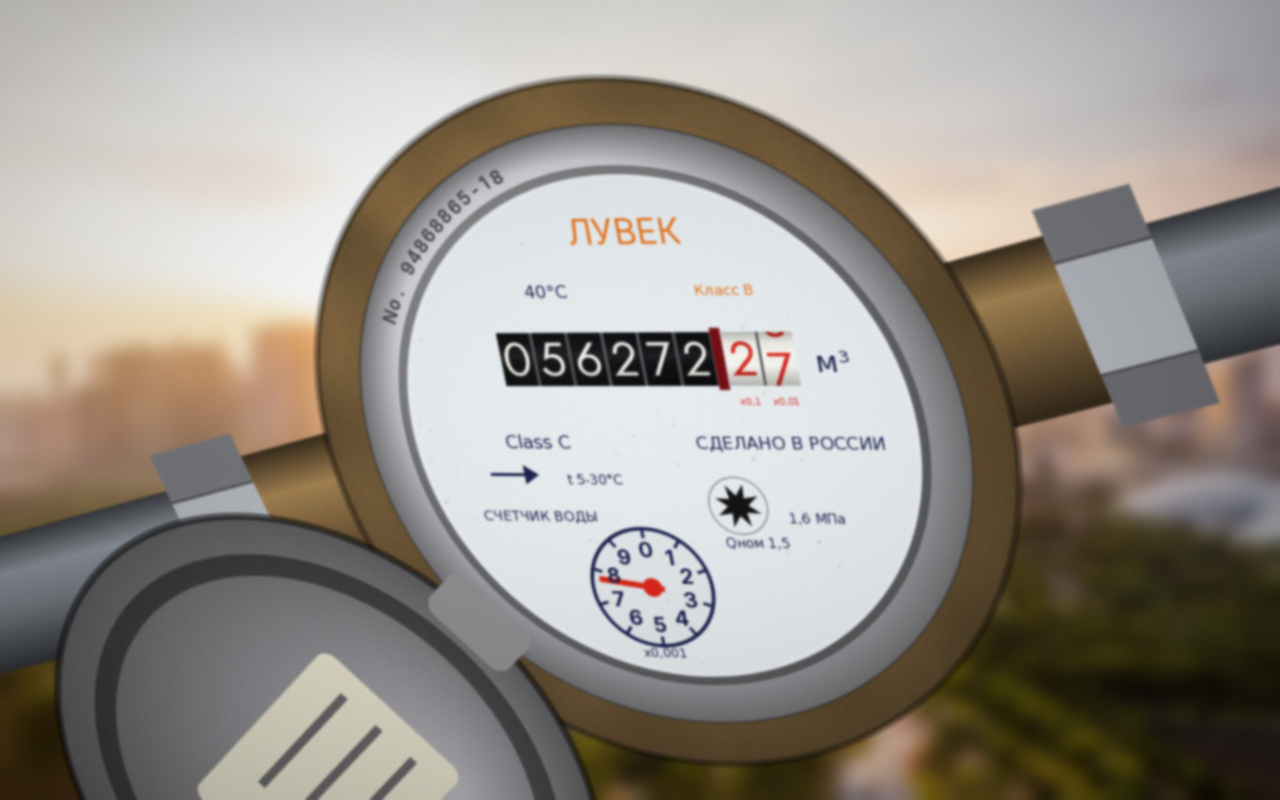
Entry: 56272.267
